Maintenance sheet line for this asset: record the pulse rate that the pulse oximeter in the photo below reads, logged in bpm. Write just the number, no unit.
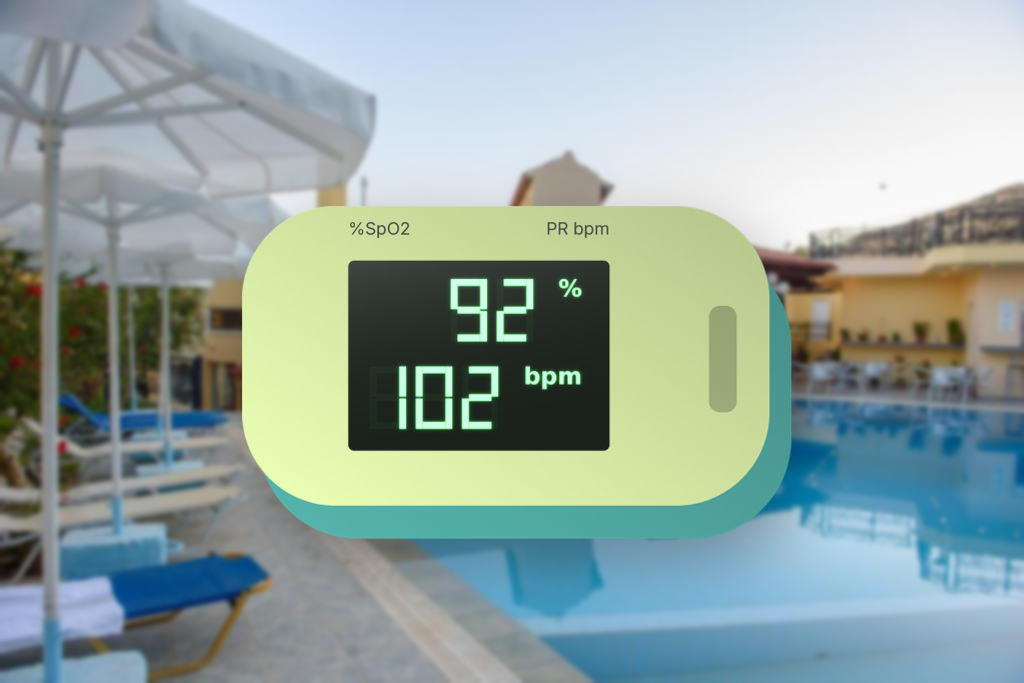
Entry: 102
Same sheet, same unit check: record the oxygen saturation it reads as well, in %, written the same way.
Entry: 92
